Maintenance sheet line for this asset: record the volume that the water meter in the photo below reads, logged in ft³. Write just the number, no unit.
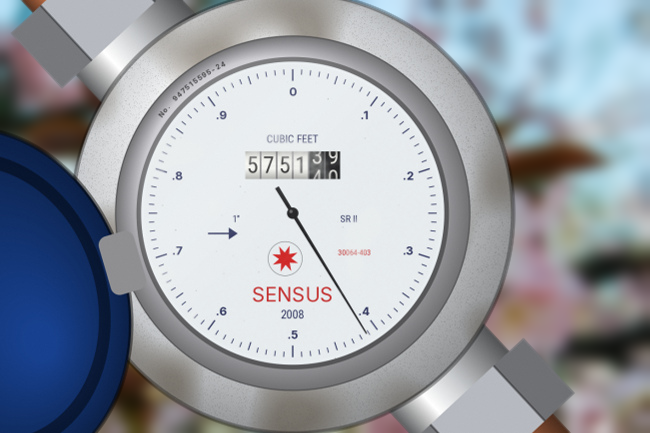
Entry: 575139.41
